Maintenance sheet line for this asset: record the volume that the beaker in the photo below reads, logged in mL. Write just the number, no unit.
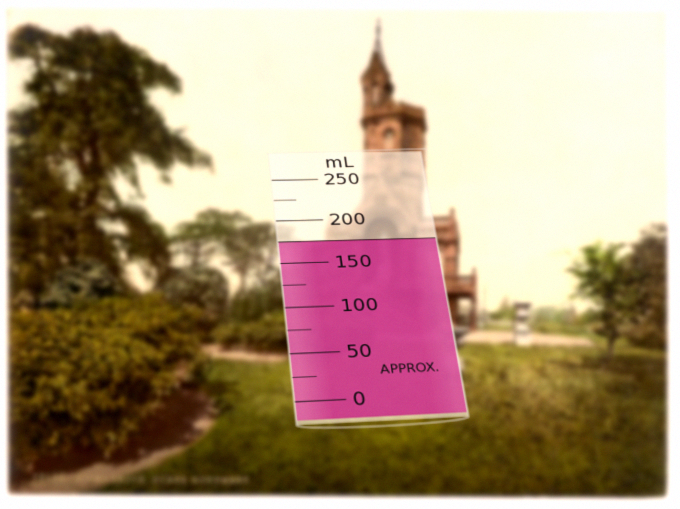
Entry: 175
